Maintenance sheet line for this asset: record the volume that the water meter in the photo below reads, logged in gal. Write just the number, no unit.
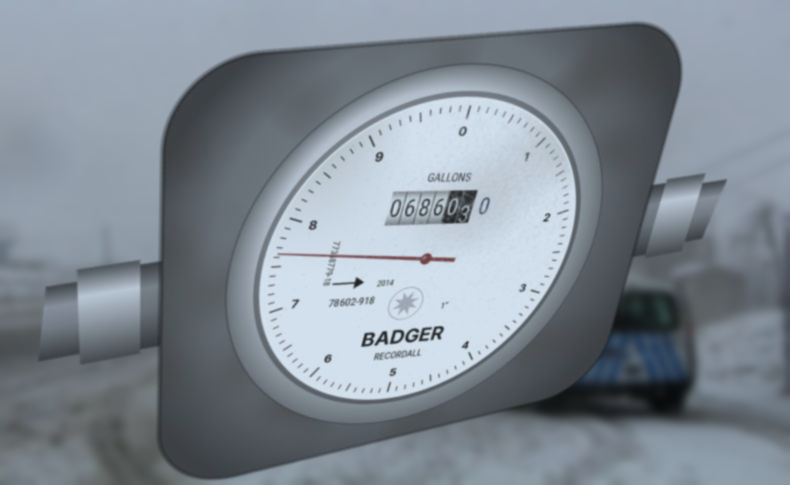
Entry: 686027.6
